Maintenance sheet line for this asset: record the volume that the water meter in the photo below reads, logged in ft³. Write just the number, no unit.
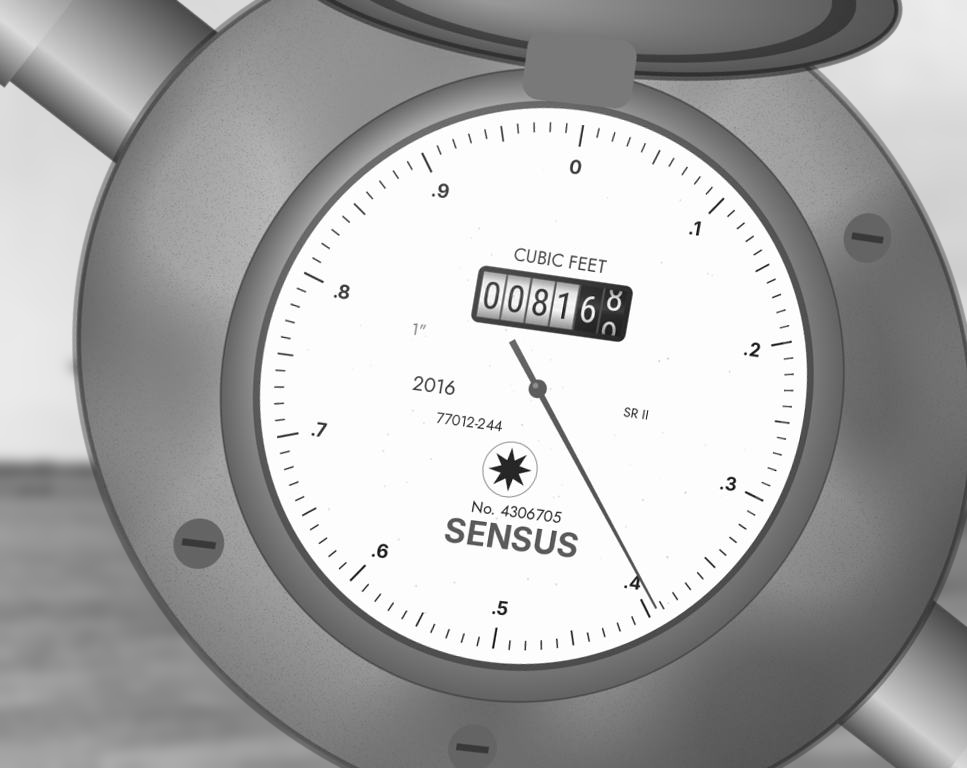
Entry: 8168.39
